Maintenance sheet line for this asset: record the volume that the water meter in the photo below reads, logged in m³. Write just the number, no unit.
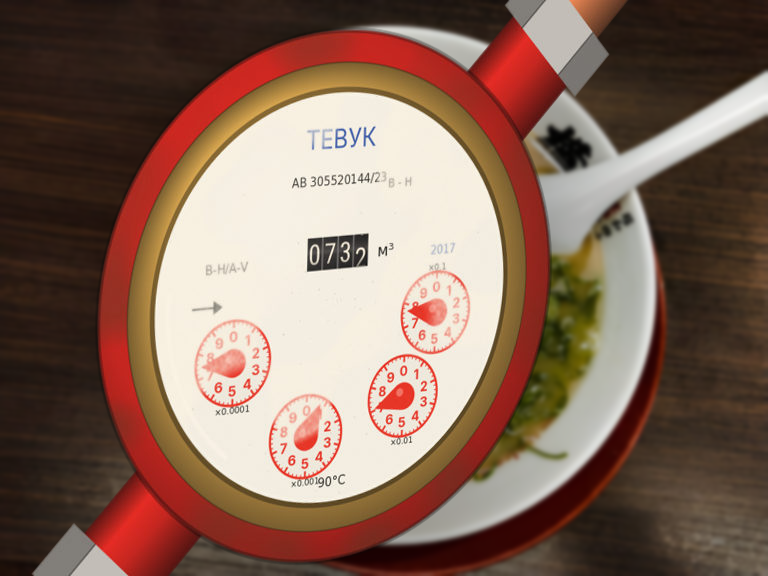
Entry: 731.7707
